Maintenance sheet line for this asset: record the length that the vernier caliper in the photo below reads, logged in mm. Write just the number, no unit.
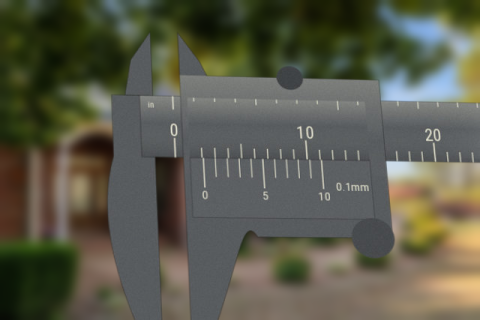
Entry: 2.1
